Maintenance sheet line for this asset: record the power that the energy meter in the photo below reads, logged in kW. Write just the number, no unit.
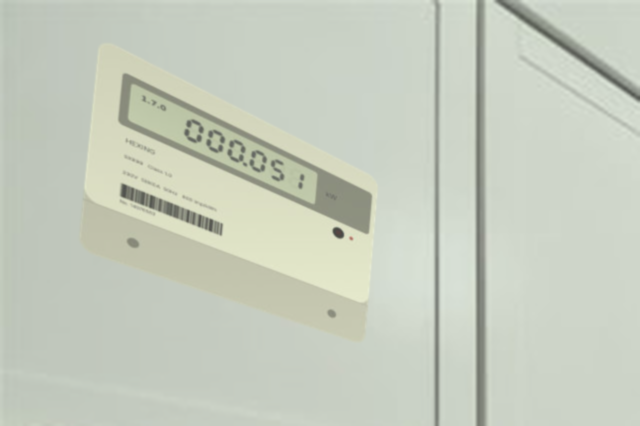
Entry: 0.051
